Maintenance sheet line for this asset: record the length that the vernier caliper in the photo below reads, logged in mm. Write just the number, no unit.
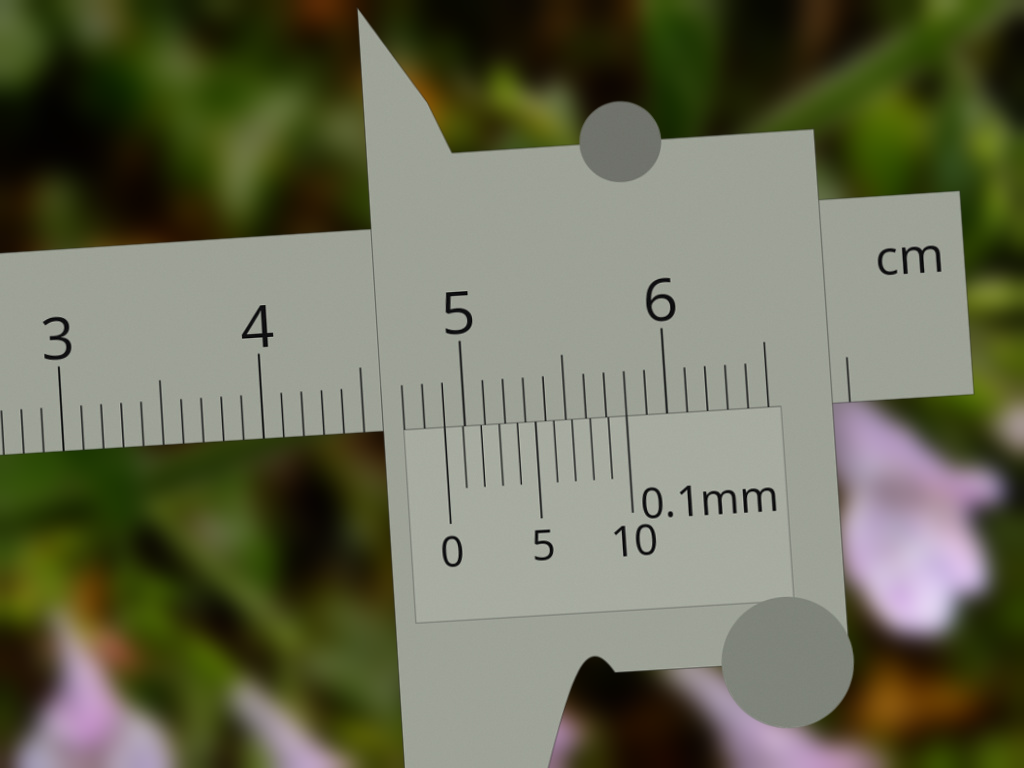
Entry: 49.0
